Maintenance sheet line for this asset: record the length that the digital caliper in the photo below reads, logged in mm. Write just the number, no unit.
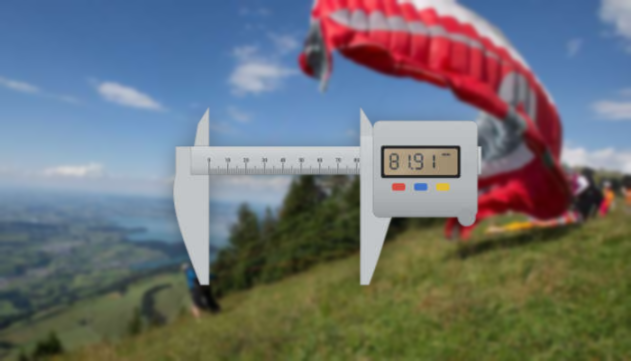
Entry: 81.91
